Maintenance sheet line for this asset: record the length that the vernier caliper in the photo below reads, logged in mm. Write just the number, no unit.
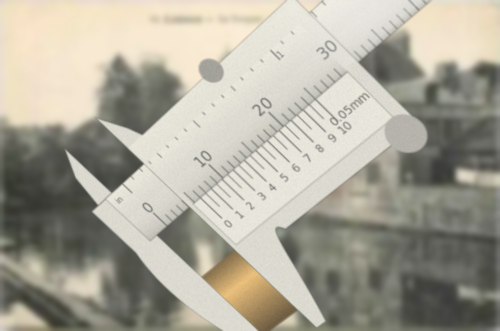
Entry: 6.0
